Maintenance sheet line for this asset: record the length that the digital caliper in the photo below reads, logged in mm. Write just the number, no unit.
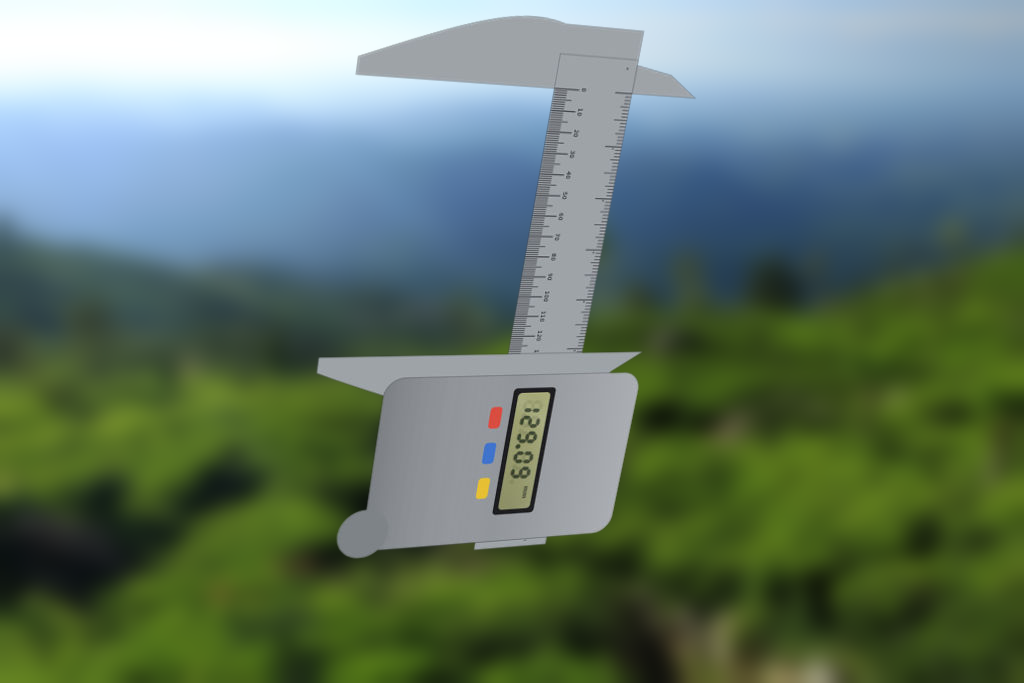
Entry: 129.09
